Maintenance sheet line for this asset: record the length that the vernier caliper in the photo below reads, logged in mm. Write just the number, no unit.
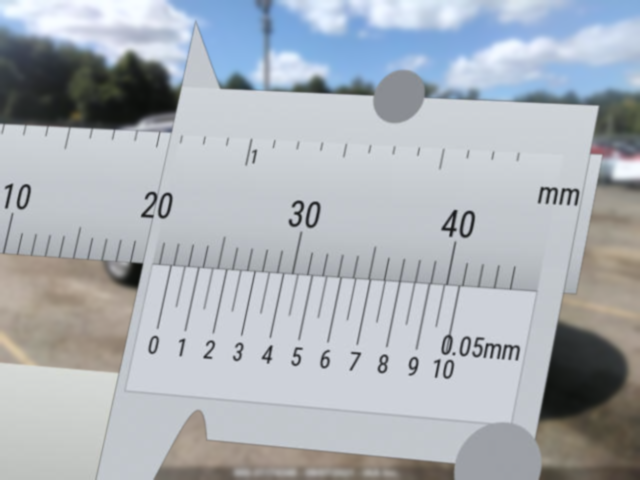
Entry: 21.8
